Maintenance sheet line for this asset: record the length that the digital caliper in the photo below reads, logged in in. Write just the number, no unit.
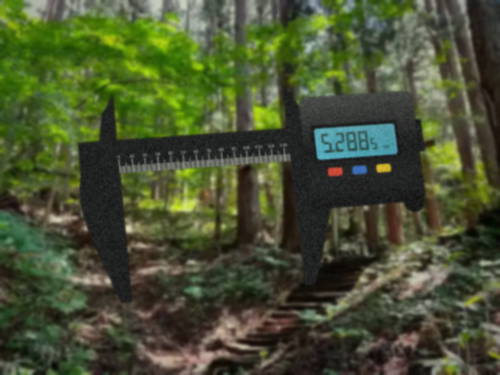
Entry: 5.2885
